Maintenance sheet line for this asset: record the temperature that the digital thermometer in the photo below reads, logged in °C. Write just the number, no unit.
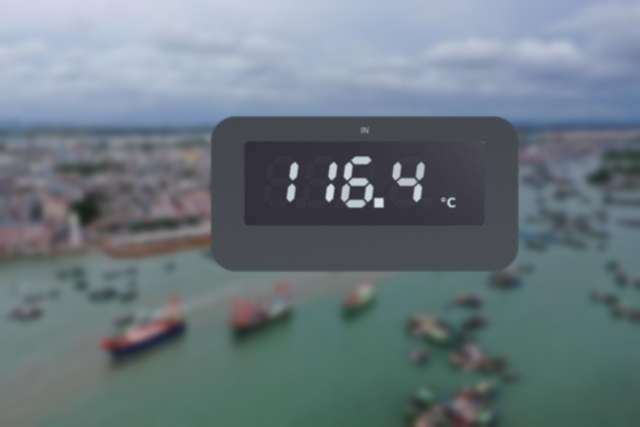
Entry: 116.4
